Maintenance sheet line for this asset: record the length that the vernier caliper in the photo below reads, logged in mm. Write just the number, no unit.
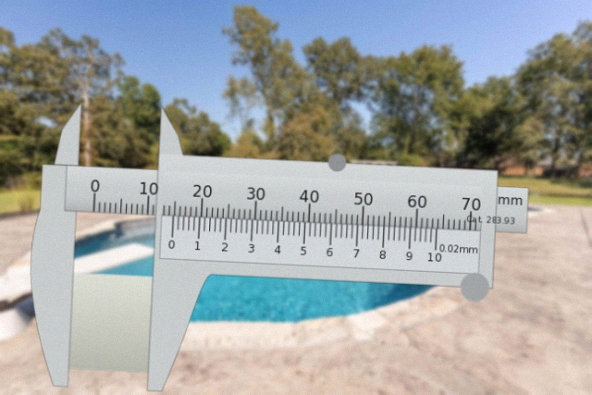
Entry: 14.8
